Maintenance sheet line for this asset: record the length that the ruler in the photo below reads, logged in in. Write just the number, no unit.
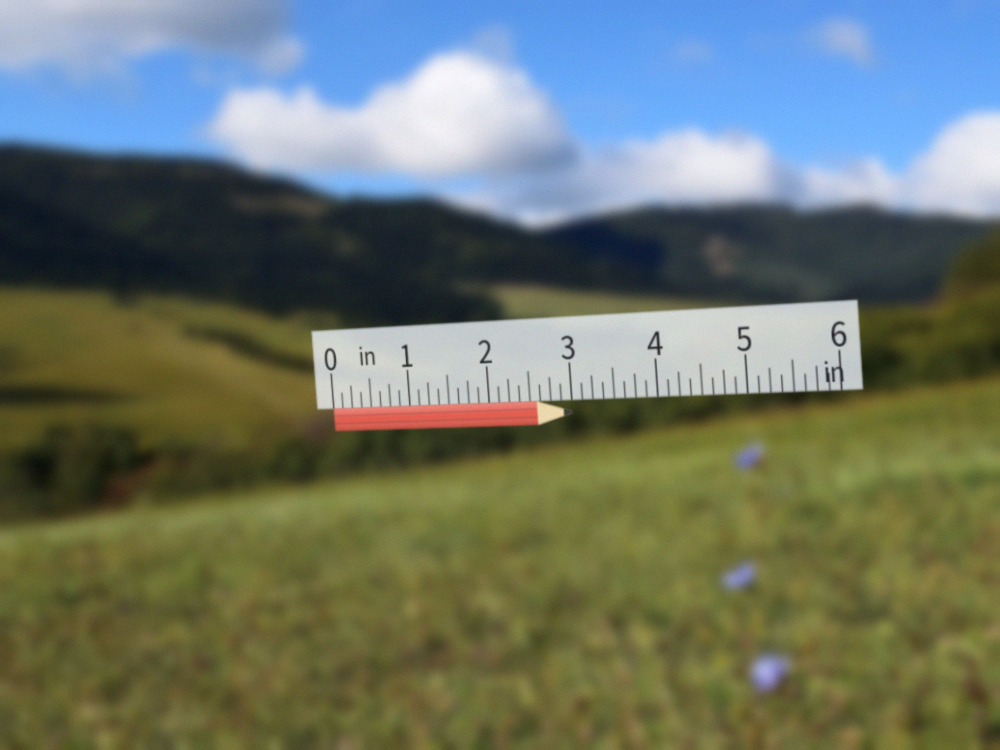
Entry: 3
